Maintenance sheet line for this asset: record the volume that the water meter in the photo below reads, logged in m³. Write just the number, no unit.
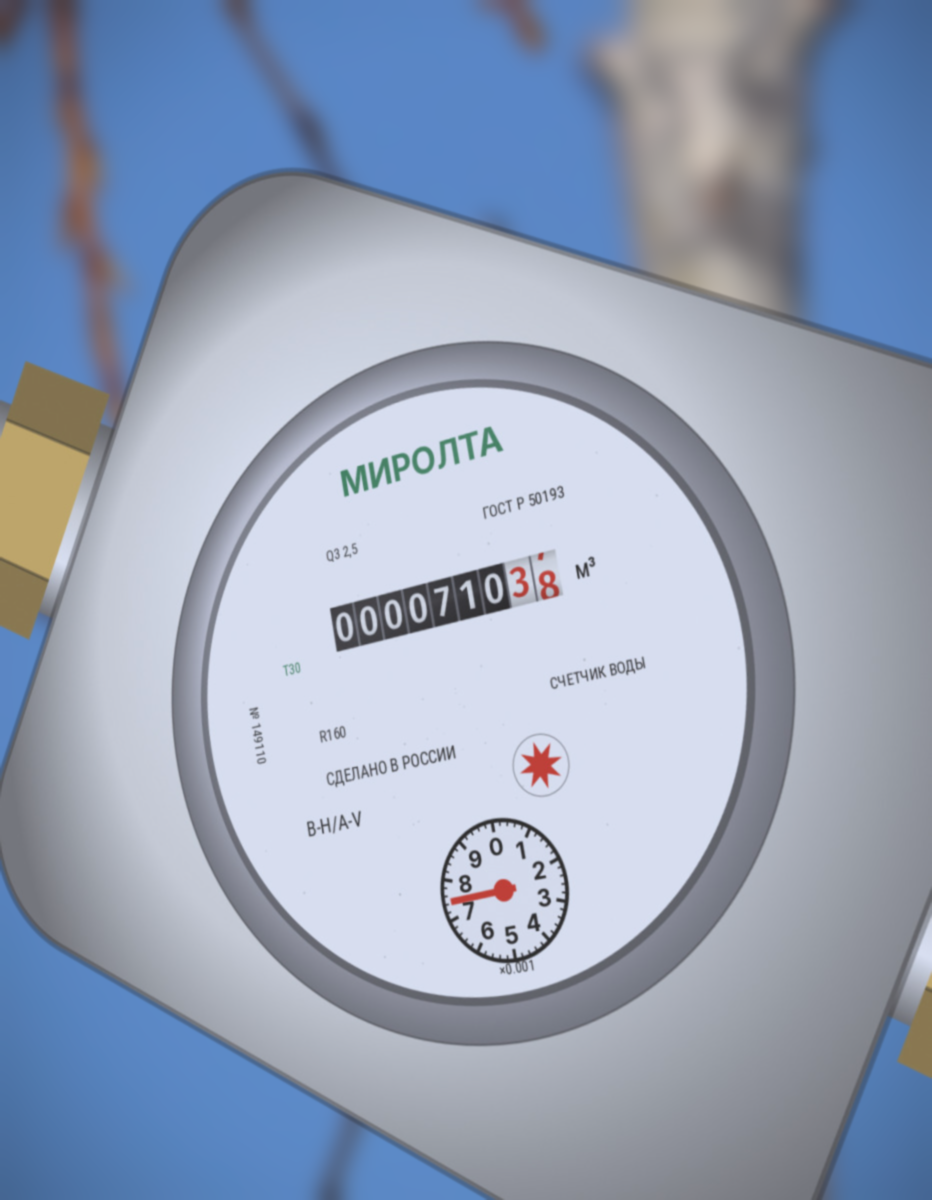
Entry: 710.377
